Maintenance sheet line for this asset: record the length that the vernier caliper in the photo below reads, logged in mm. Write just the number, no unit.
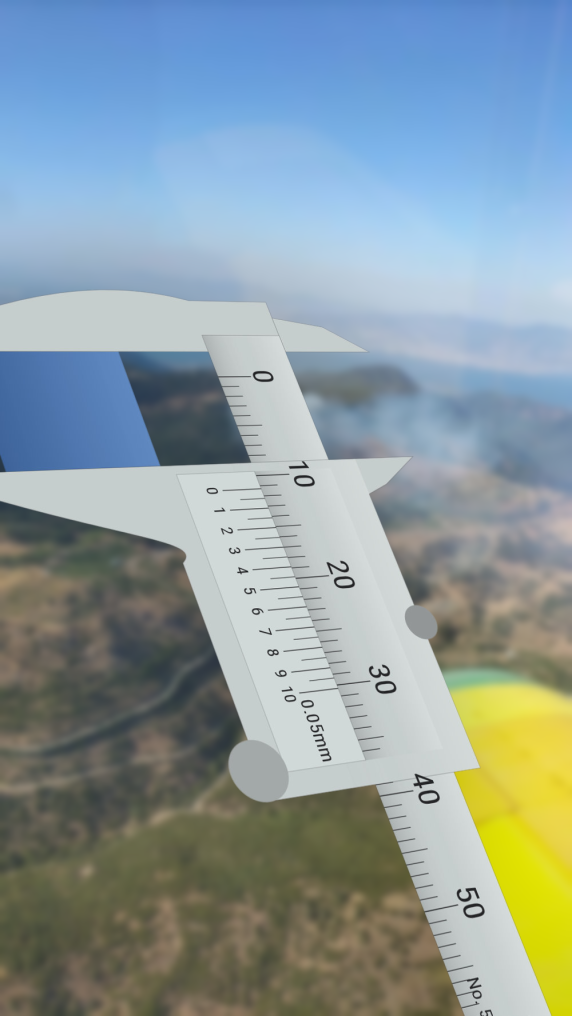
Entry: 11.3
